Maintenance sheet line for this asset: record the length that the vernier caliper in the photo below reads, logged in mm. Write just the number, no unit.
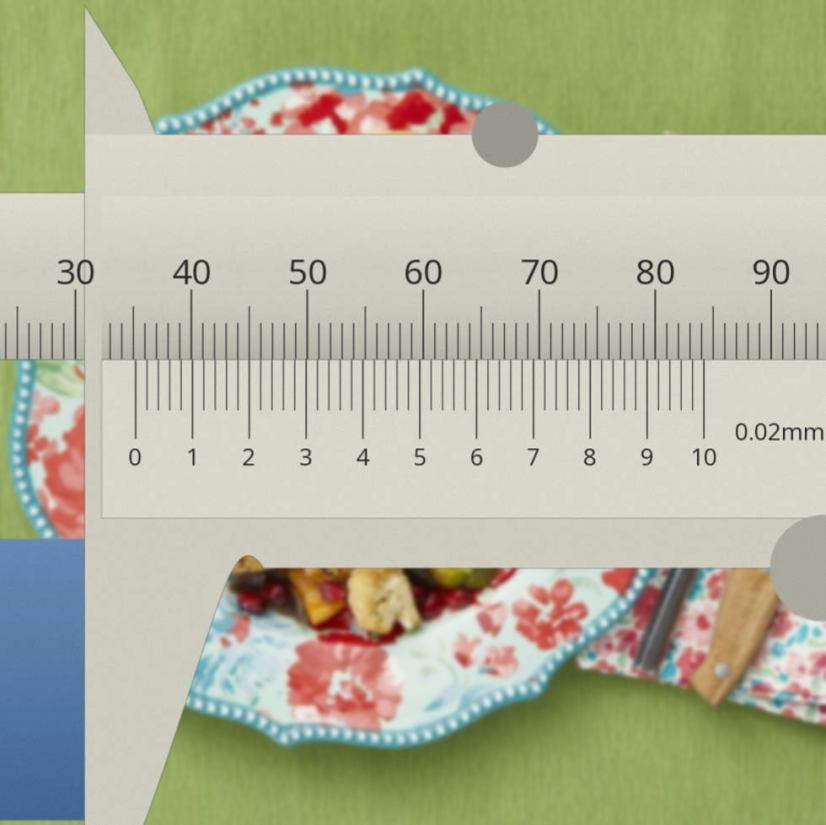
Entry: 35.2
